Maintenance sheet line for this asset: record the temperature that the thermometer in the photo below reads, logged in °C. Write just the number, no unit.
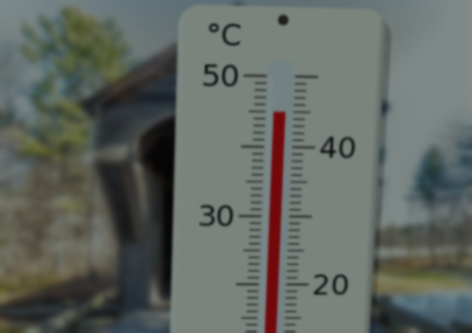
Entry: 45
